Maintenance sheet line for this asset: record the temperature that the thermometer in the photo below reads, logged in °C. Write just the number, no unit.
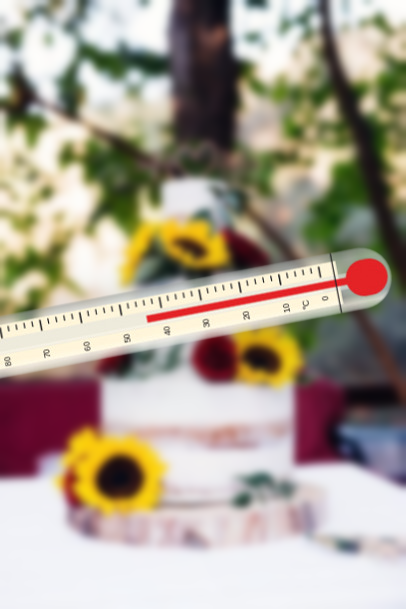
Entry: 44
